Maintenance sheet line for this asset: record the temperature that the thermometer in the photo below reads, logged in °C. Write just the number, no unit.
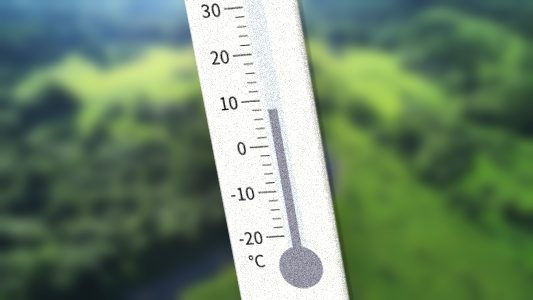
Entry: 8
